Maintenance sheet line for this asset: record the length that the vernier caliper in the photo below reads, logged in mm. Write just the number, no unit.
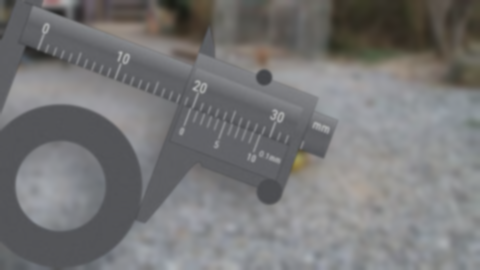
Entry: 19.8
